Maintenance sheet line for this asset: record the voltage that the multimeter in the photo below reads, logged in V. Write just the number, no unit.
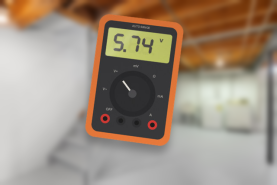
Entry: 5.74
